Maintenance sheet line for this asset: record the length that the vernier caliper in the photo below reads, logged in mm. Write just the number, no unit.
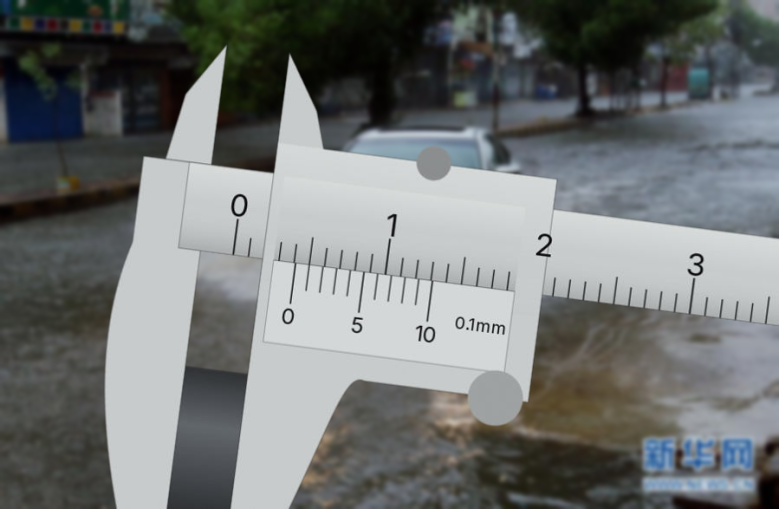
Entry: 4.1
